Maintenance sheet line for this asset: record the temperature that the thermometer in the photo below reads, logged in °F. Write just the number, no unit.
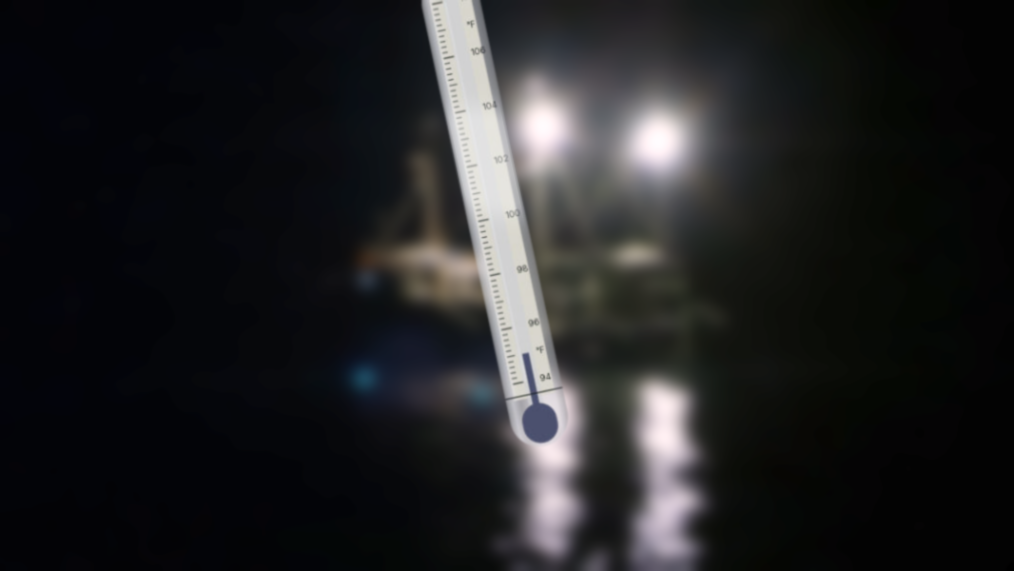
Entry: 95
